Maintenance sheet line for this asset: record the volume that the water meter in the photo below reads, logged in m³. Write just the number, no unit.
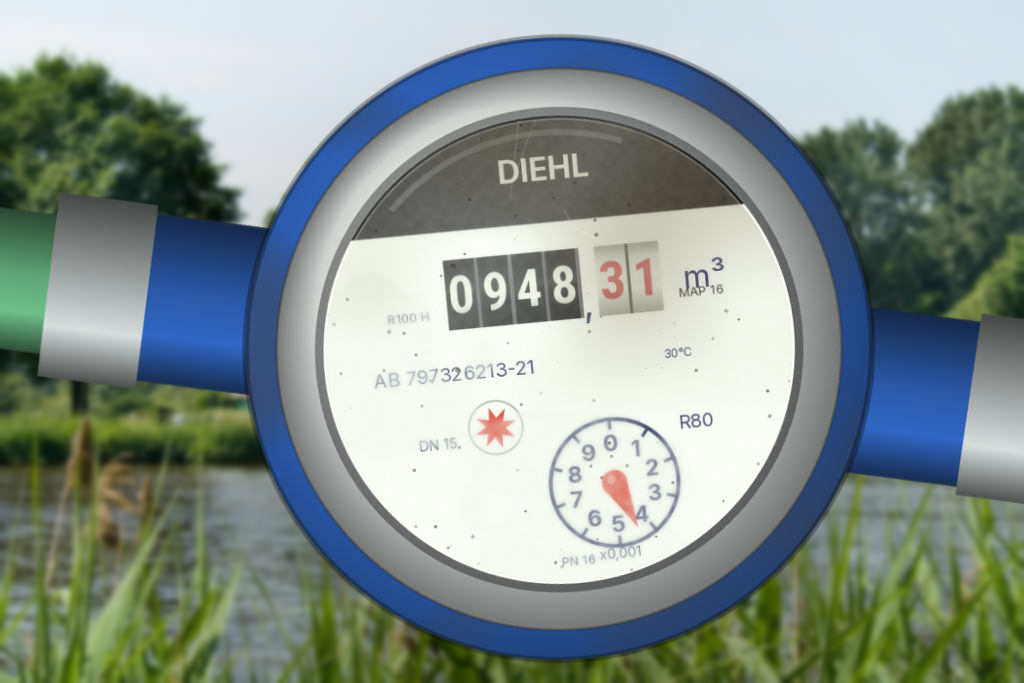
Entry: 948.314
